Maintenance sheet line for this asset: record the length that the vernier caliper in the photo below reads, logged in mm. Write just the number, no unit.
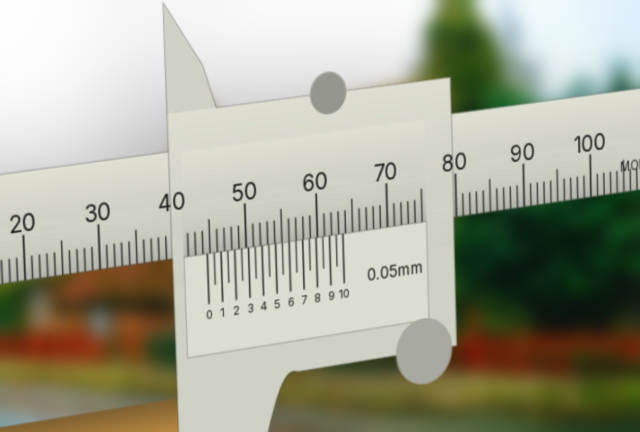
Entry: 44.6
